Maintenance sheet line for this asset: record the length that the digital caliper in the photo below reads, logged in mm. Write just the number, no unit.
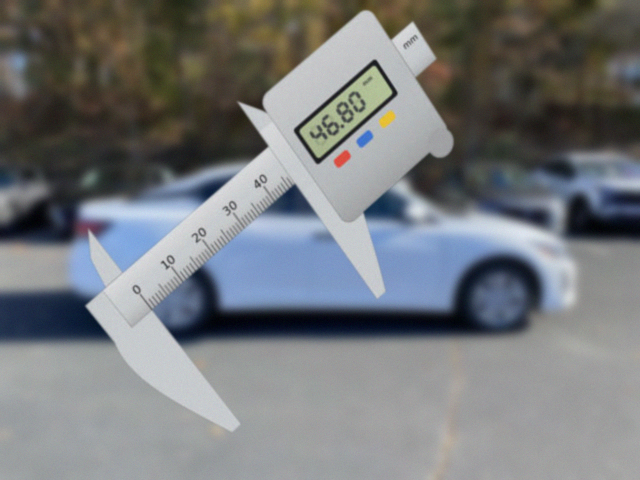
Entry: 46.80
